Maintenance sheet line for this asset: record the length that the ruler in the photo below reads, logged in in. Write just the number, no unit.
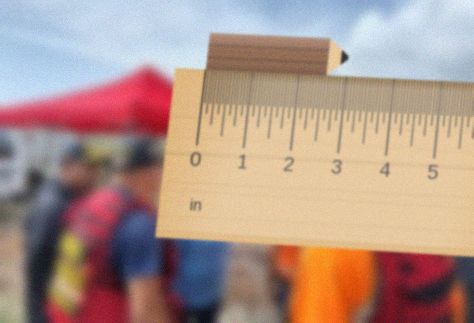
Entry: 3
